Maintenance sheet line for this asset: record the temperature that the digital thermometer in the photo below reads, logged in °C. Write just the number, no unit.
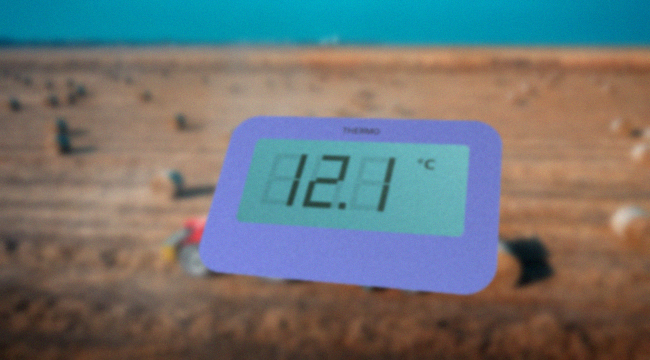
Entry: 12.1
